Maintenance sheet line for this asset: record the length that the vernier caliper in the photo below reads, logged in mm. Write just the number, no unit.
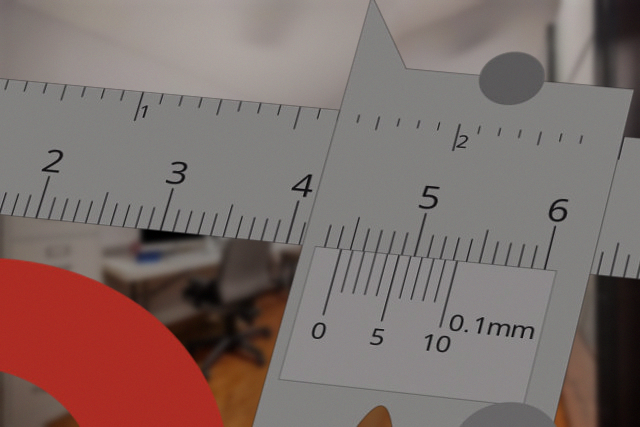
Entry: 44.3
